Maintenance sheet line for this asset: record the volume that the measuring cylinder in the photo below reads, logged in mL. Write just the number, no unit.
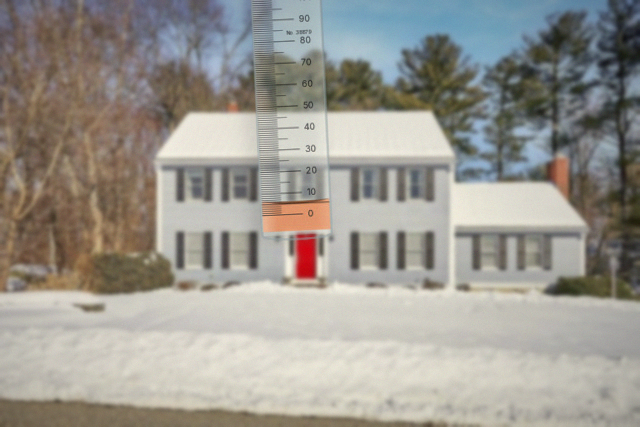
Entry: 5
